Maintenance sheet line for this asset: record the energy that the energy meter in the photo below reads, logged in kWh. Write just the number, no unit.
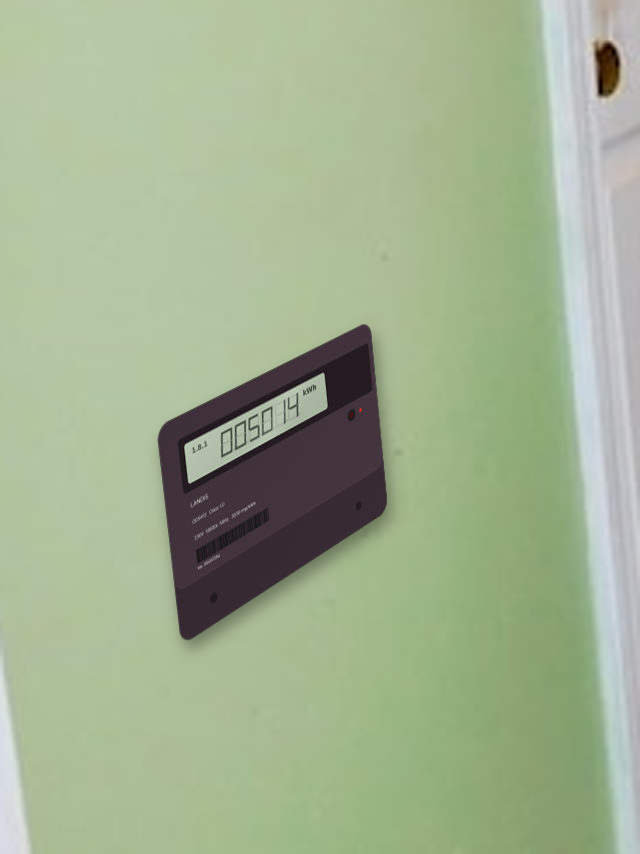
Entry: 5014
